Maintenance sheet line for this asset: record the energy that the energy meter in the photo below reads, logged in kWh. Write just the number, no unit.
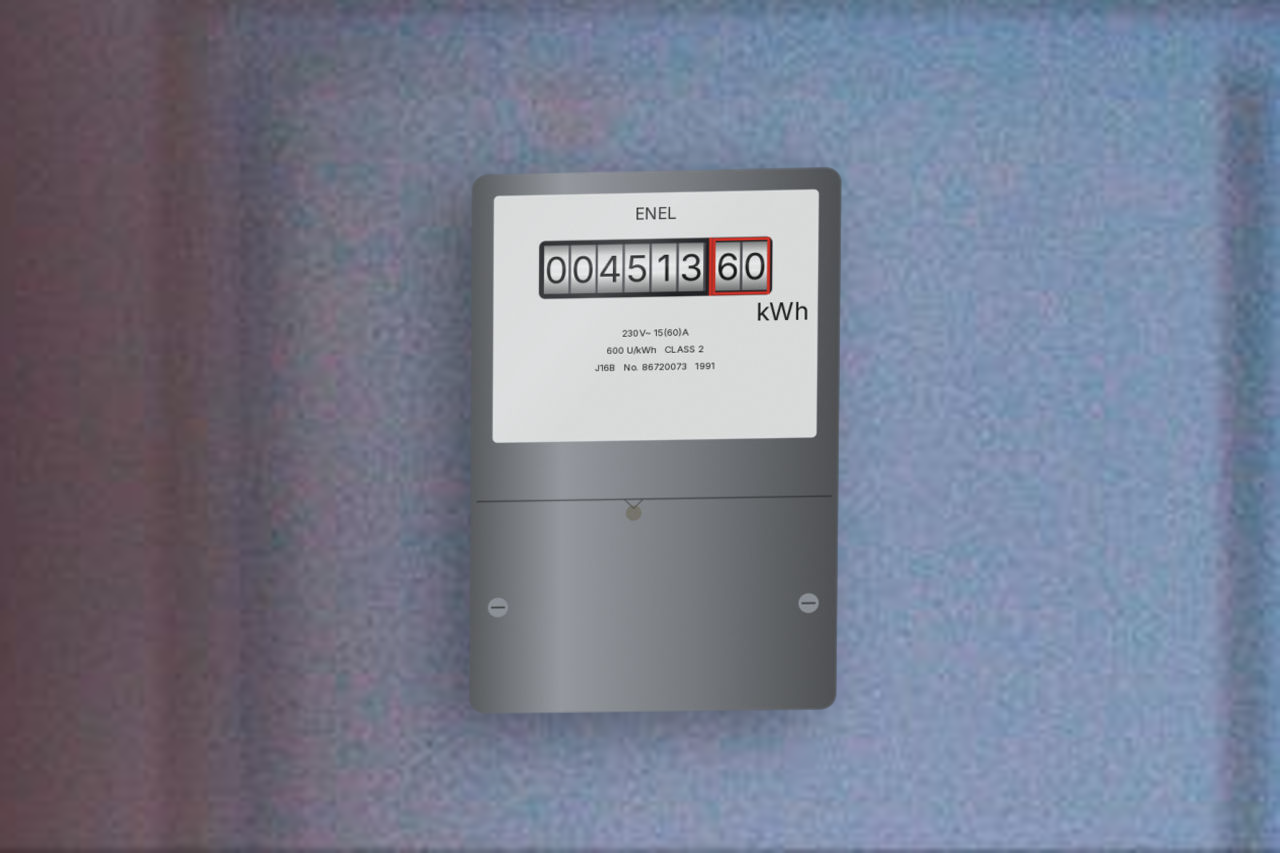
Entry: 4513.60
